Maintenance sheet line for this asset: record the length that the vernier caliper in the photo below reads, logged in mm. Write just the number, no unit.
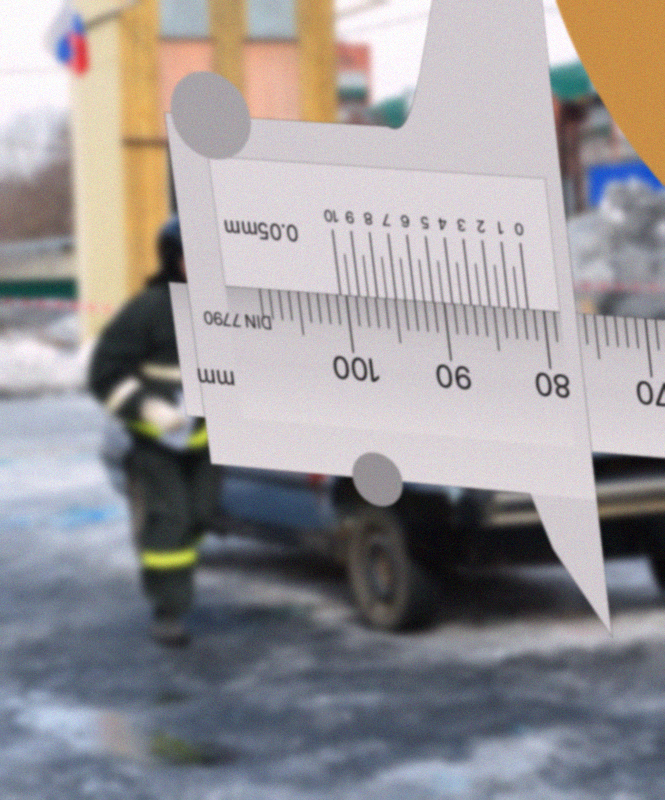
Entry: 81.6
